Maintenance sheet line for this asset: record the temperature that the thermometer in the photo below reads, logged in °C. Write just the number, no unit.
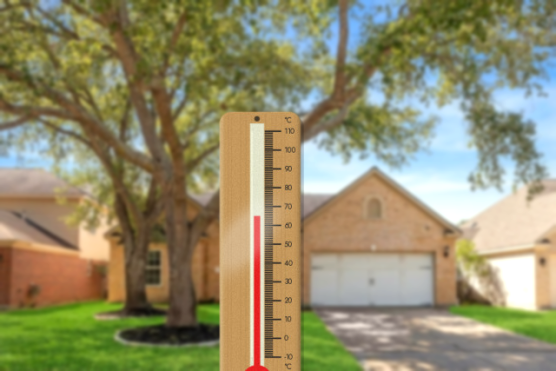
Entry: 65
